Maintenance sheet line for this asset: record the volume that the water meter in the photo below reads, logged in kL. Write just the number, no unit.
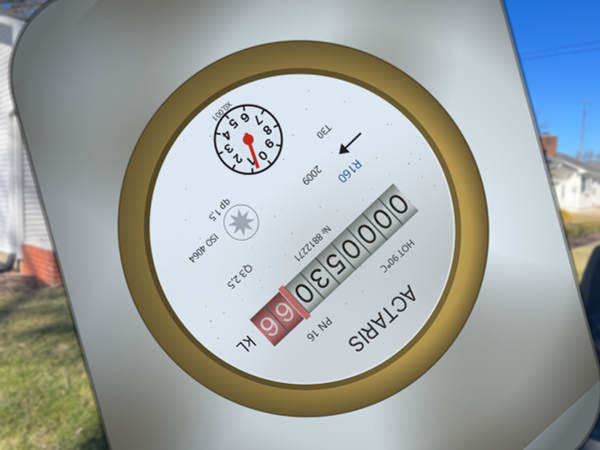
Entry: 530.660
